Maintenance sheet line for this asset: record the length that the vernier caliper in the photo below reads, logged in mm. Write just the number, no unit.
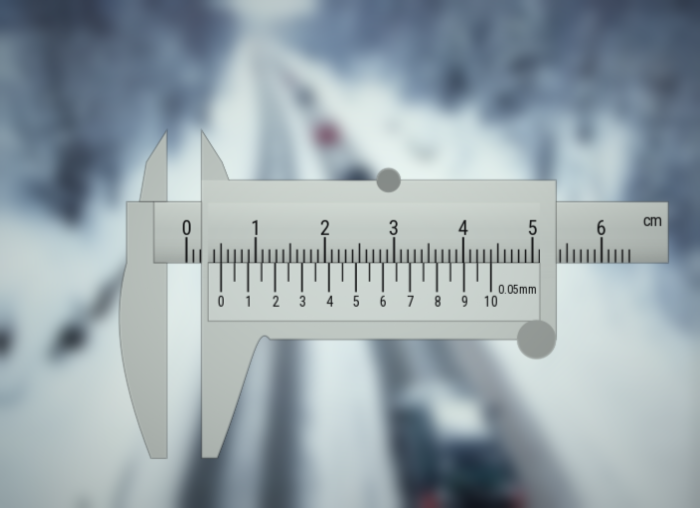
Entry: 5.0
